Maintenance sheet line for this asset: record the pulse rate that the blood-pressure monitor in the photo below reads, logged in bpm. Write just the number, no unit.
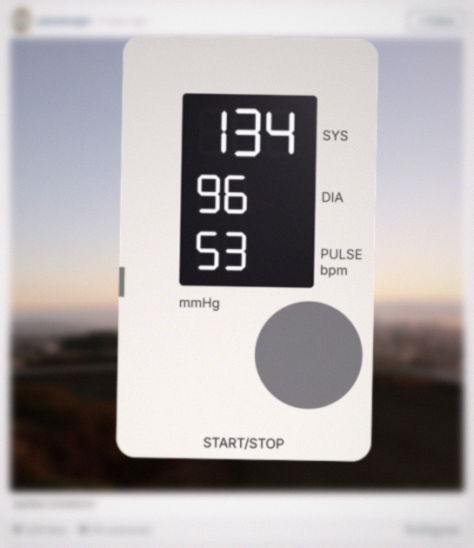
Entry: 53
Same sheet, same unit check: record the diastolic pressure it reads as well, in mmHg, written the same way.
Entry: 96
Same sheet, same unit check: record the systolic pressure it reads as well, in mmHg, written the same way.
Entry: 134
